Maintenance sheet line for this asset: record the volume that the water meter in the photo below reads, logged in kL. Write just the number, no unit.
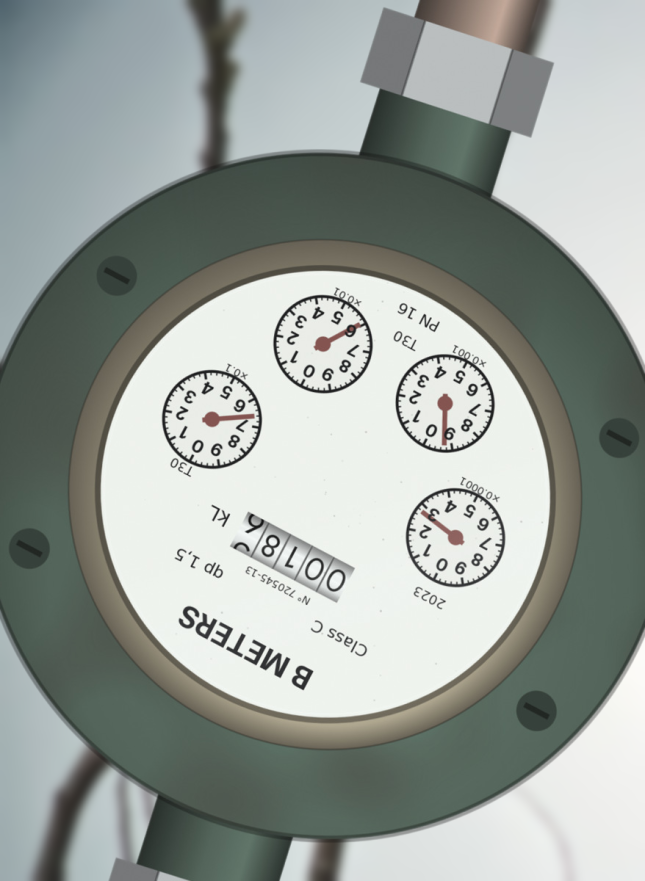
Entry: 185.6592
